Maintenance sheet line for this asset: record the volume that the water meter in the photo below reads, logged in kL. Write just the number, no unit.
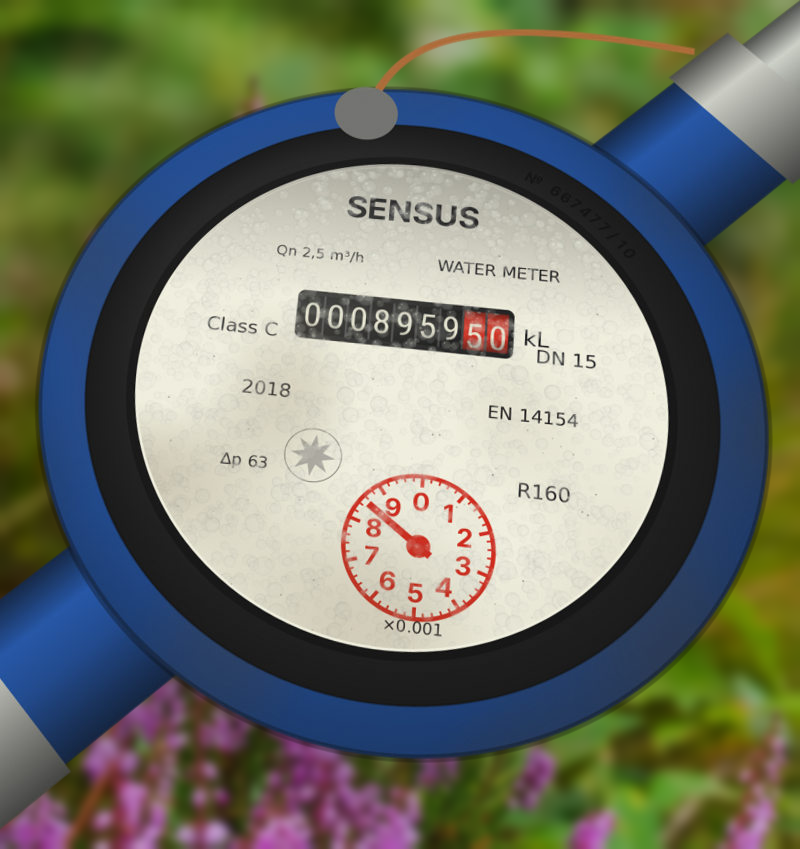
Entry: 8959.498
